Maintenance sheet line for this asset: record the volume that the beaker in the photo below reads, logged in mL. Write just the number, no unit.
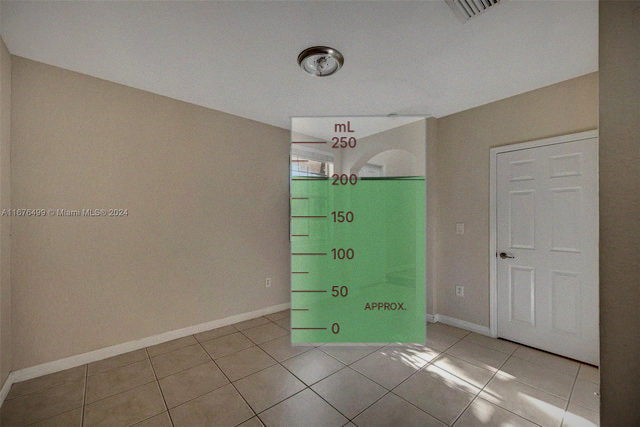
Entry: 200
